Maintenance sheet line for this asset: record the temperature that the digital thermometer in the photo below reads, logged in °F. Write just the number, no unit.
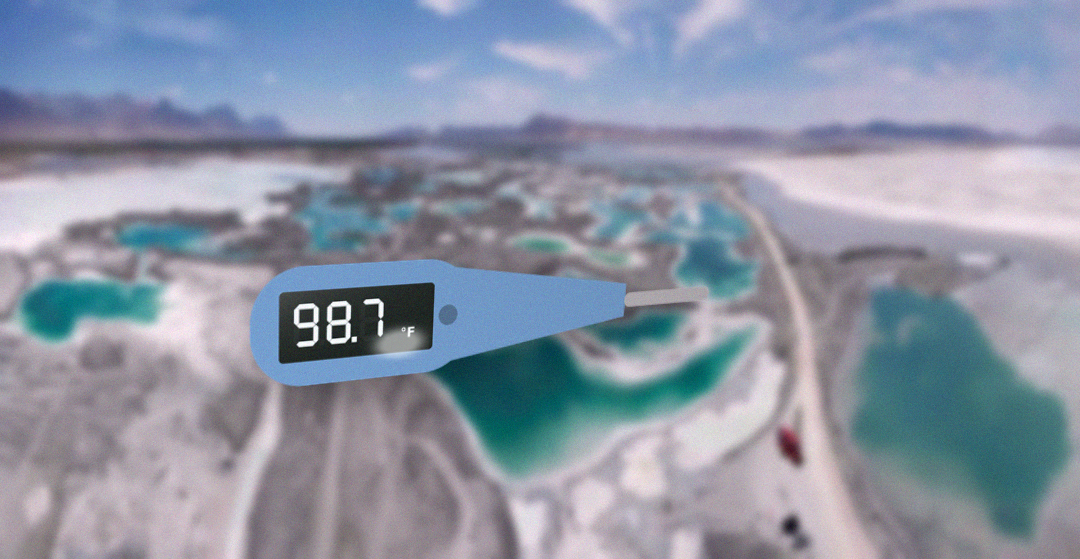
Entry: 98.7
